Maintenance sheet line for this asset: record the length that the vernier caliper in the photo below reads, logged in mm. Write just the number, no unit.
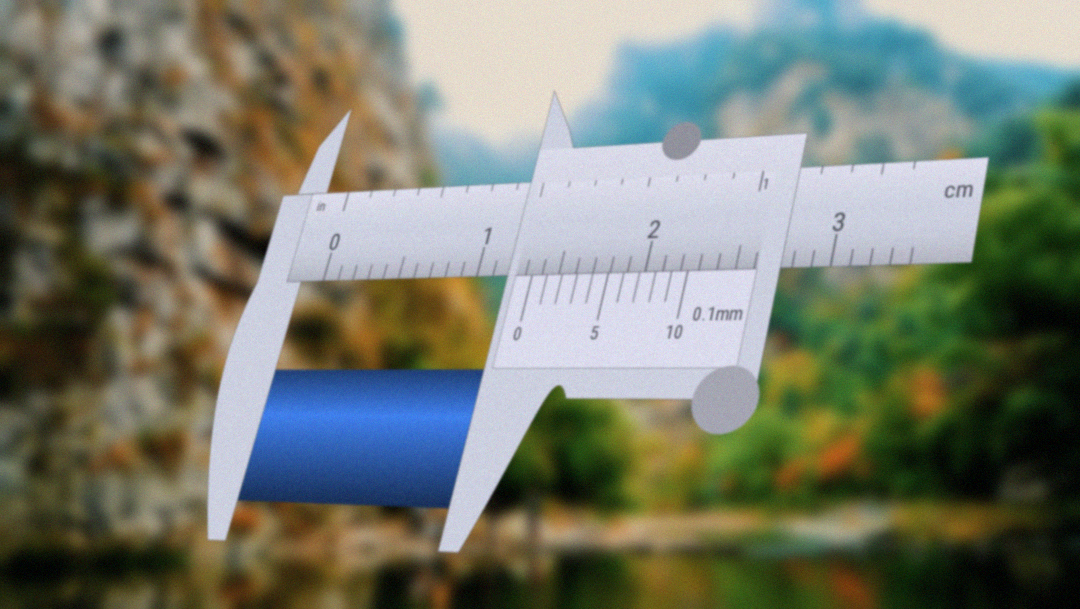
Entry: 13.4
